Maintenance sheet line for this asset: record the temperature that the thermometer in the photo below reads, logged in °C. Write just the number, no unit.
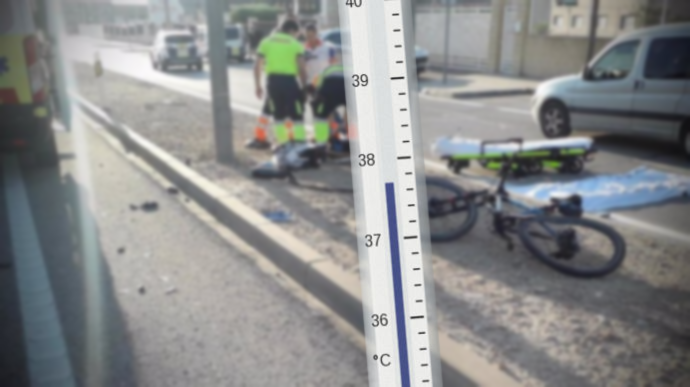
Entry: 37.7
